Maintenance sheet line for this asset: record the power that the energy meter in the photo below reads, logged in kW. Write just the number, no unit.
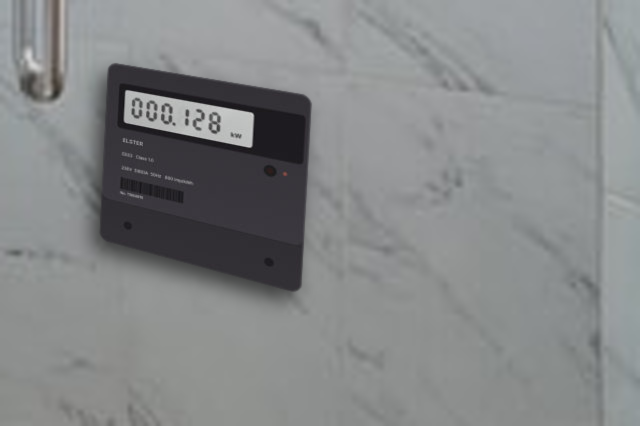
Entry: 0.128
